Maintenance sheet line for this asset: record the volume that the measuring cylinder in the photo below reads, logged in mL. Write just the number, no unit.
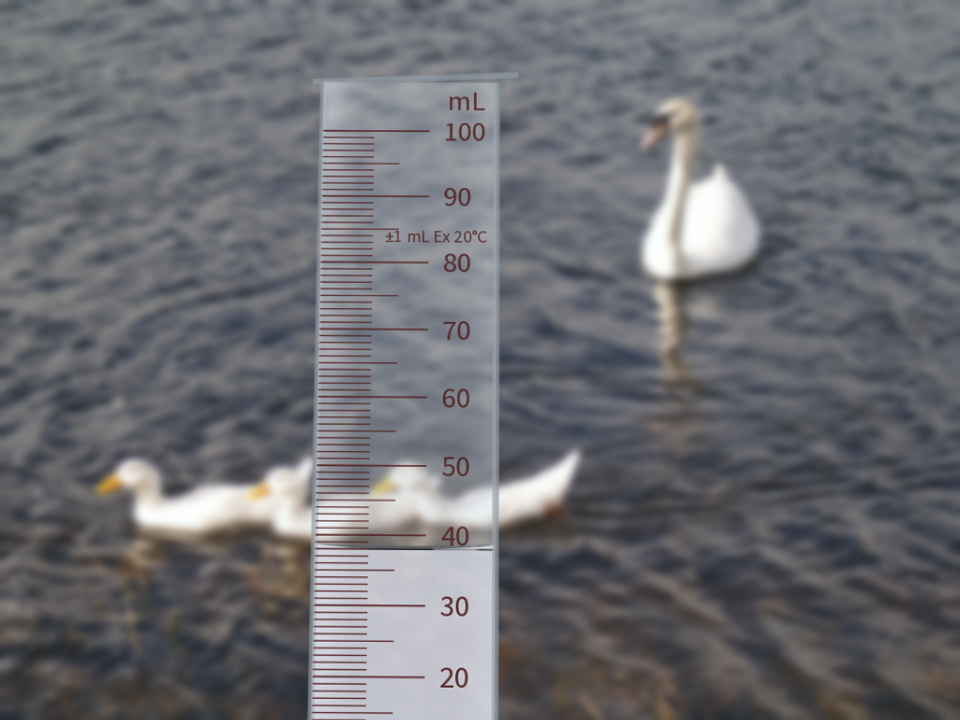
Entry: 38
